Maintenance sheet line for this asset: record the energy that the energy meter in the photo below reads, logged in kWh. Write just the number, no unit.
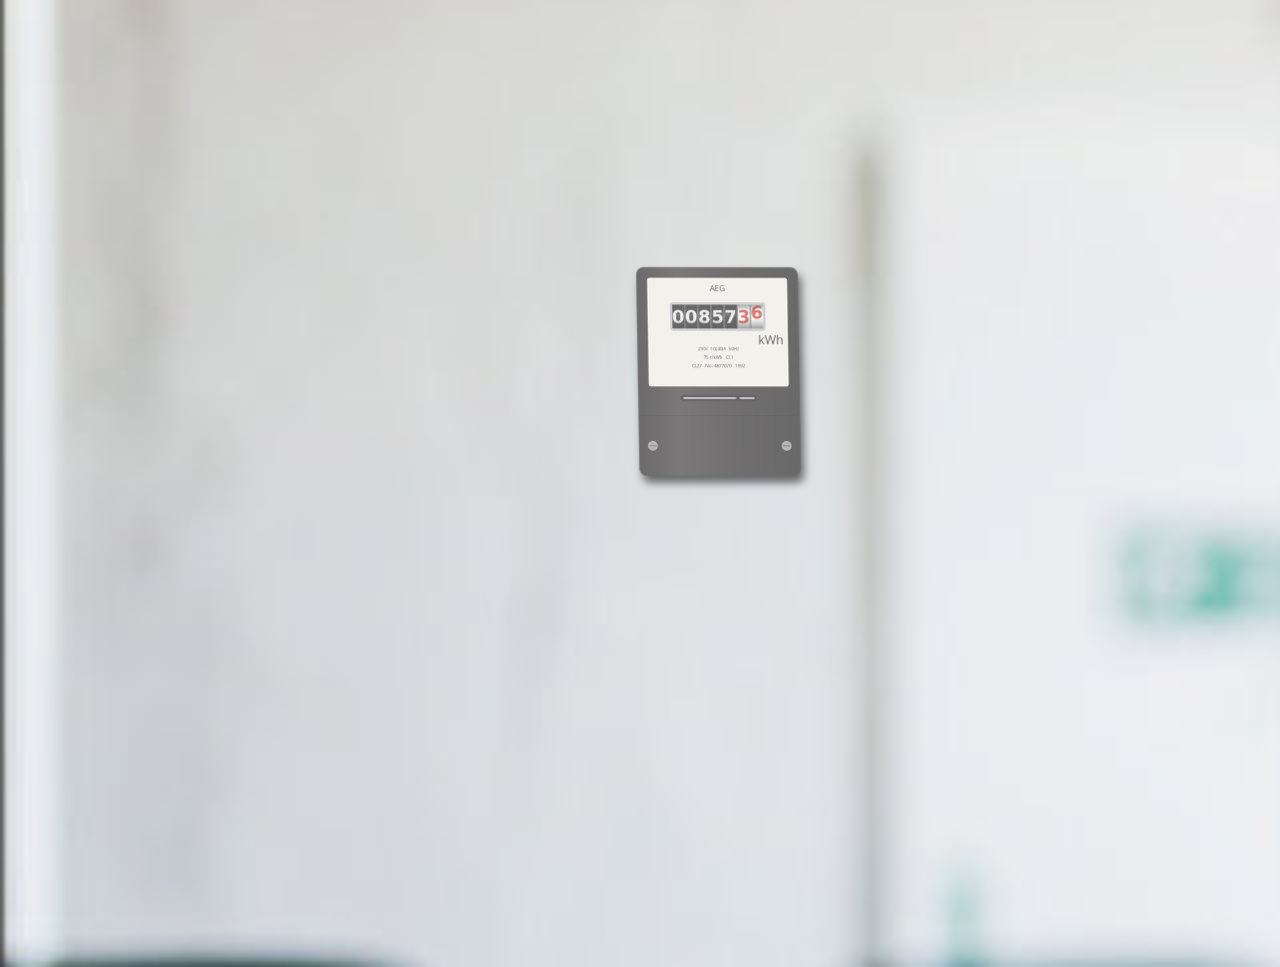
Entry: 857.36
